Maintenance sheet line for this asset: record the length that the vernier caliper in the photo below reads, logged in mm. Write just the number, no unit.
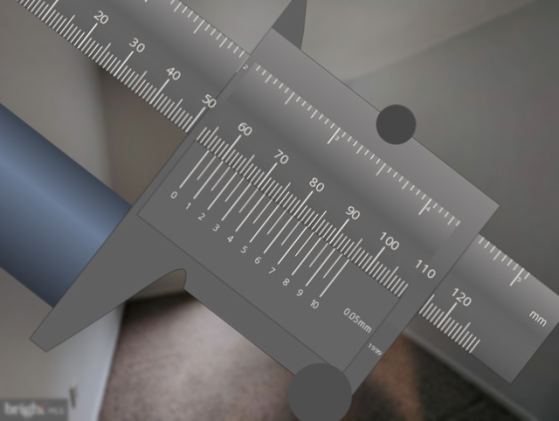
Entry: 56.5
